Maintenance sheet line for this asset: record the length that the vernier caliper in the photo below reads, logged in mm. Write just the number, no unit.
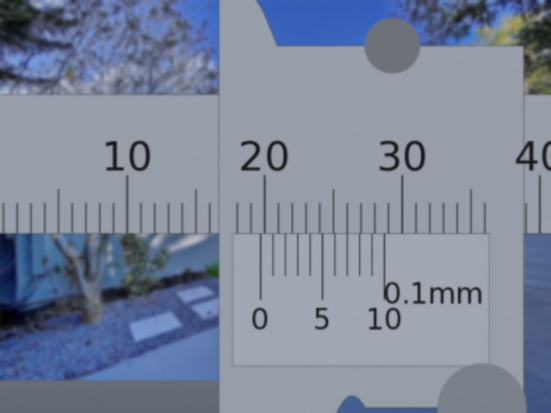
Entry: 19.7
